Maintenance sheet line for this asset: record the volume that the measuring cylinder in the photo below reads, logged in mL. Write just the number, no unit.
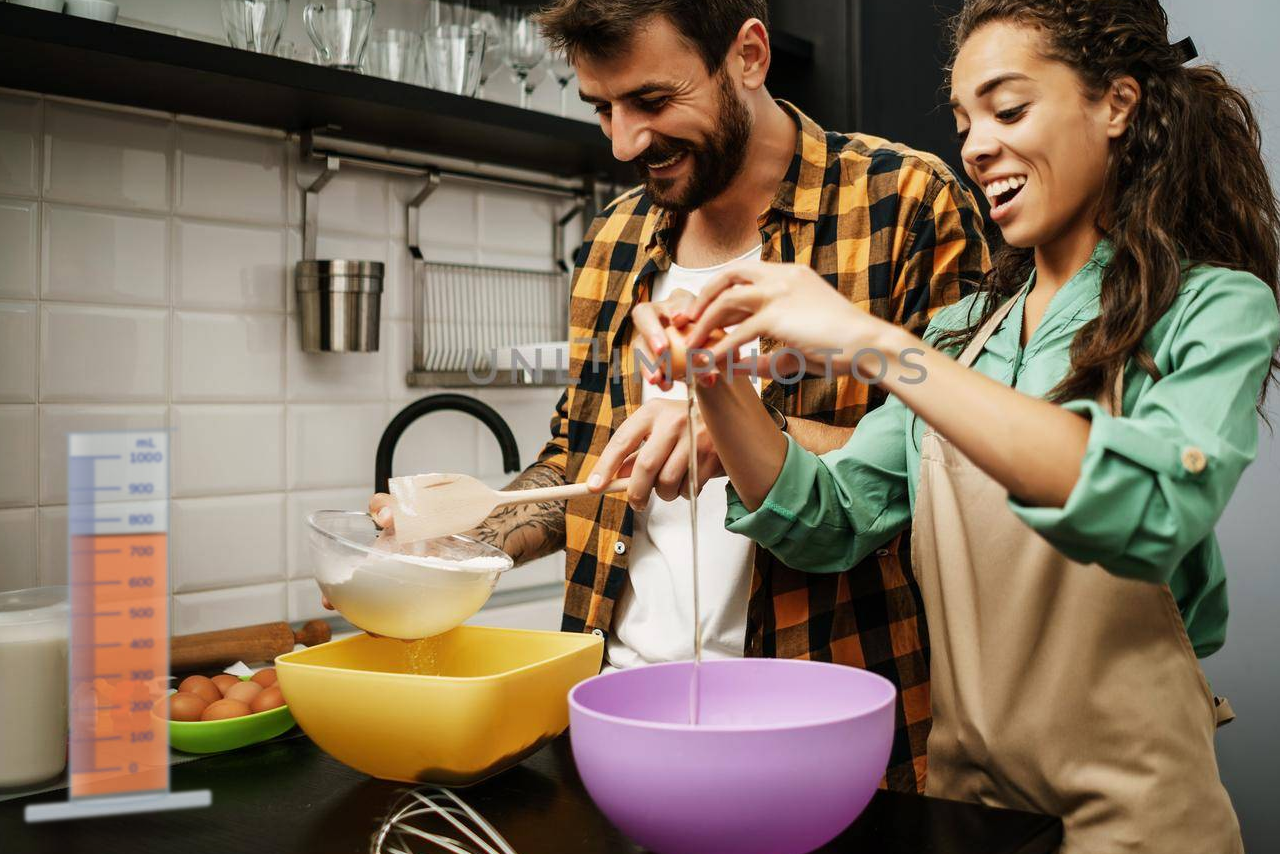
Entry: 750
